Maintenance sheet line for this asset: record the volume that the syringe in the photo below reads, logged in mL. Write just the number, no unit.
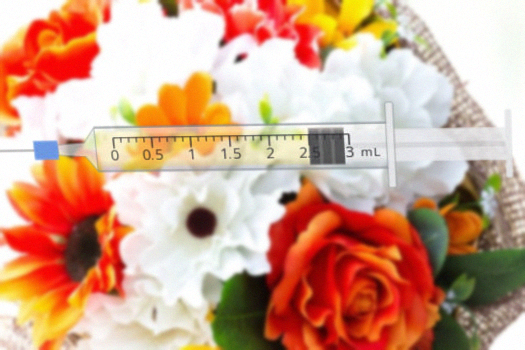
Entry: 2.5
